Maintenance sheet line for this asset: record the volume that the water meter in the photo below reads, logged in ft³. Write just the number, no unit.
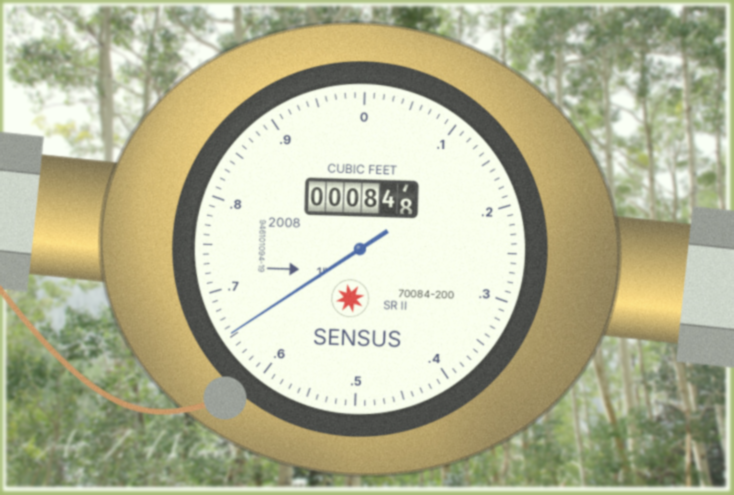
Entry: 847.65
